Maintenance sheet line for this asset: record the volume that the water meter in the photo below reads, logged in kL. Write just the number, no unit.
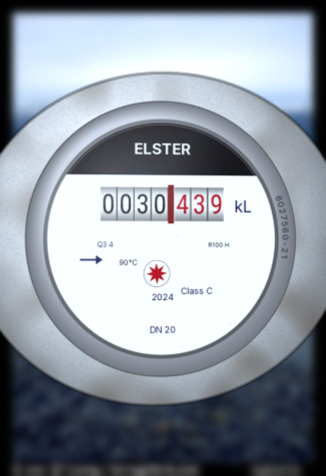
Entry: 30.439
